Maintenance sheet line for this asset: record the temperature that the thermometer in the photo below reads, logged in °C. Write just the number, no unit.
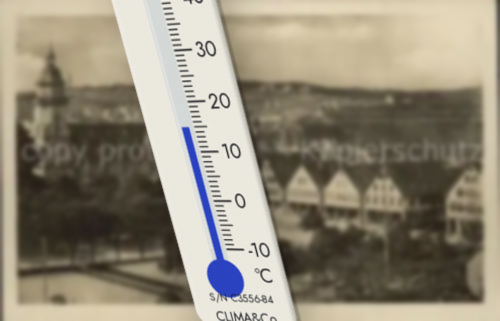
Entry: 15
